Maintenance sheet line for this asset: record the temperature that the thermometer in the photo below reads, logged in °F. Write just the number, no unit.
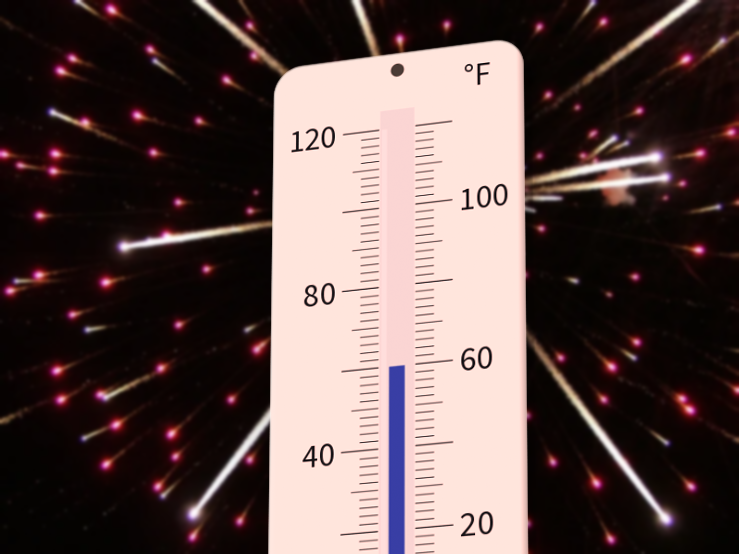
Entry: 60
